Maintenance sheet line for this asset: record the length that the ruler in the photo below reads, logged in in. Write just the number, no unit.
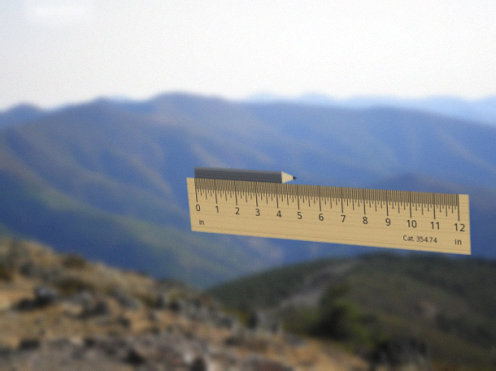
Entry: 5
